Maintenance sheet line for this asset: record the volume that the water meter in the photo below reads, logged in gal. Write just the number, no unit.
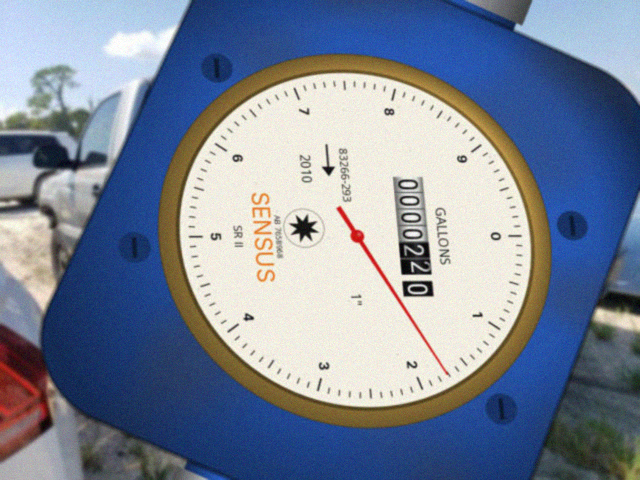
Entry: 221.7
